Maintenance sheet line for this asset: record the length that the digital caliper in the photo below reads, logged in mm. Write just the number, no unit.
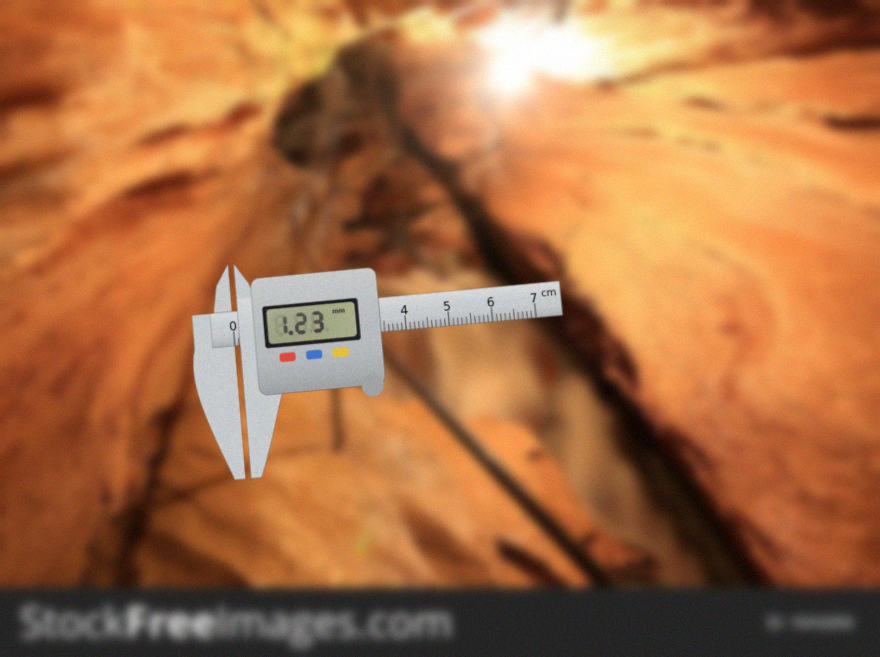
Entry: 1.23
